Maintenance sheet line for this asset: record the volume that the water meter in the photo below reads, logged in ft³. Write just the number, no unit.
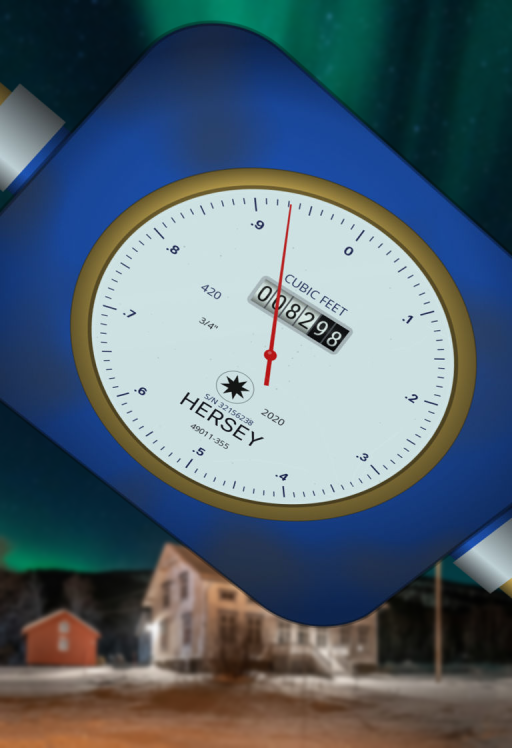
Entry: 8297.93
